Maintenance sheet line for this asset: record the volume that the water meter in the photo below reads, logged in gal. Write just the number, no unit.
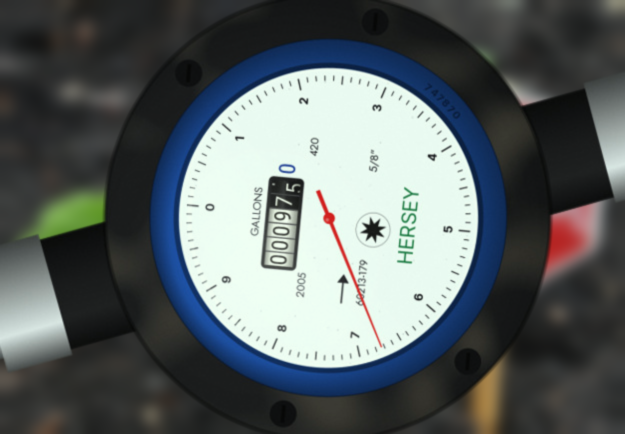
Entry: 9746.7
